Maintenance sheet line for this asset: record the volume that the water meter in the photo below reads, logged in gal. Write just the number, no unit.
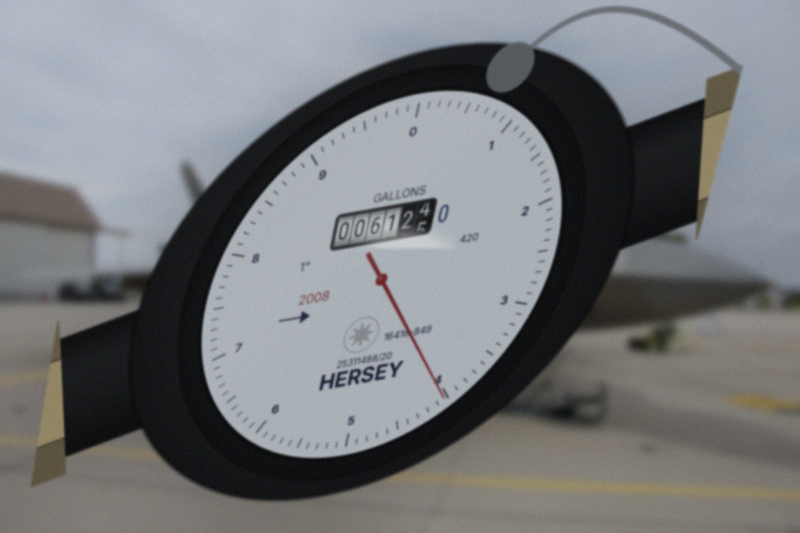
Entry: 61244.0
